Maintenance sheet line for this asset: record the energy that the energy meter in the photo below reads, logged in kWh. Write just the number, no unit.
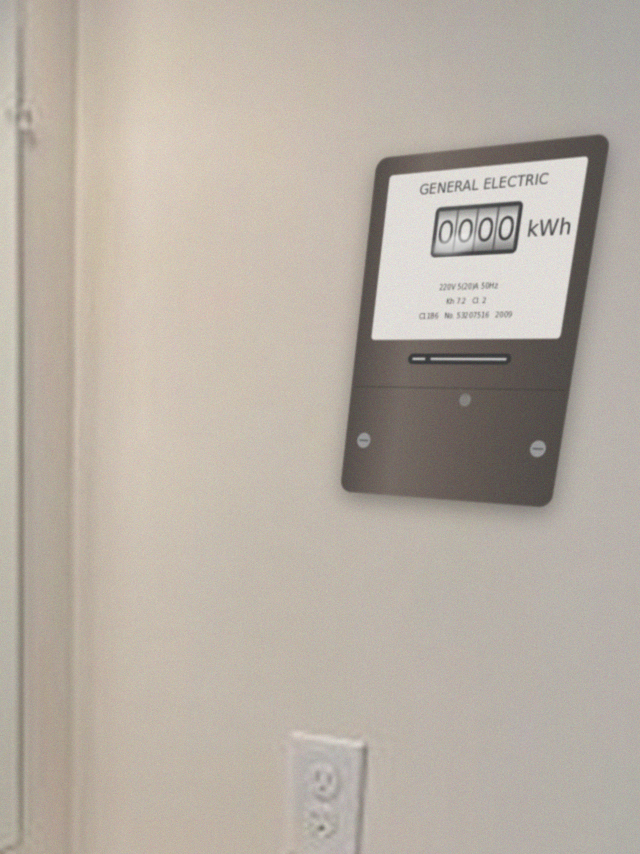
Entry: 0
